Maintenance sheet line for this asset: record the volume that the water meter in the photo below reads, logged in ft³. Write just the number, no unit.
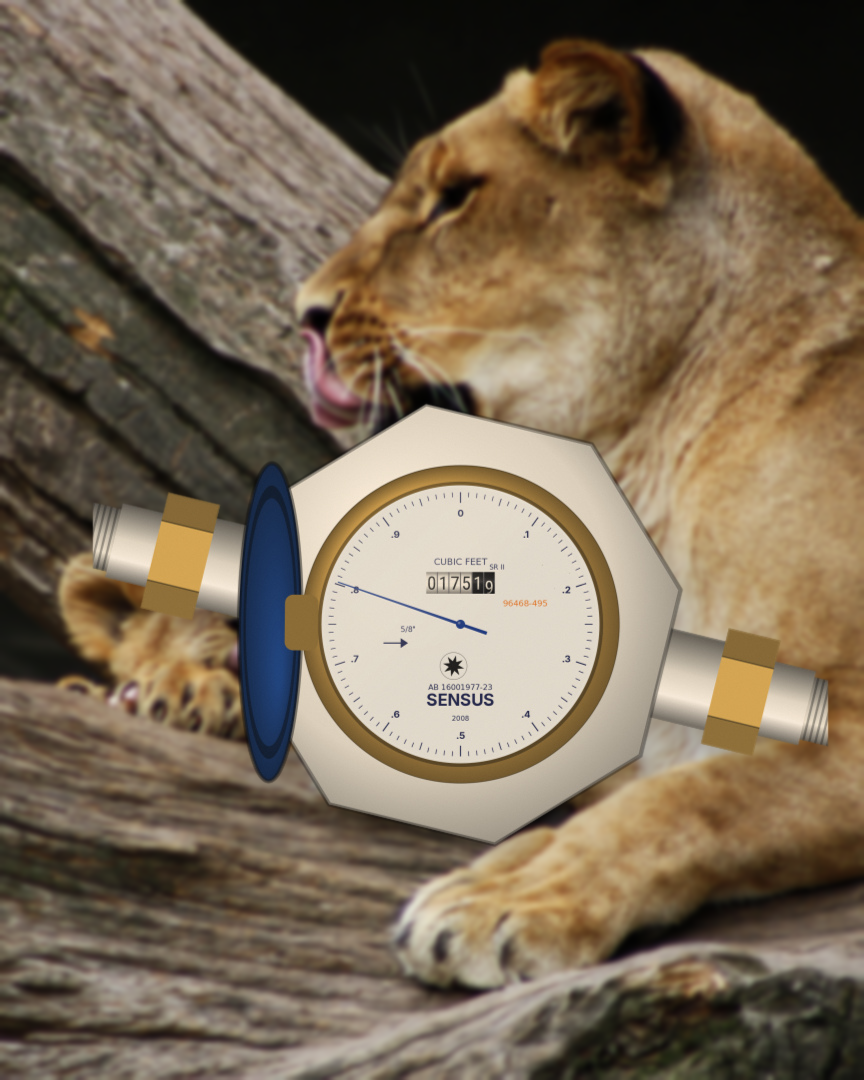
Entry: 17518.80
